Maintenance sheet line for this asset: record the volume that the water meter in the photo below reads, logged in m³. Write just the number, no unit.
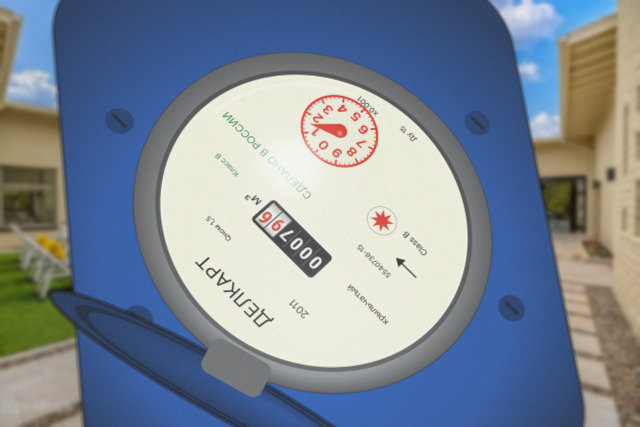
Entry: 7.961
